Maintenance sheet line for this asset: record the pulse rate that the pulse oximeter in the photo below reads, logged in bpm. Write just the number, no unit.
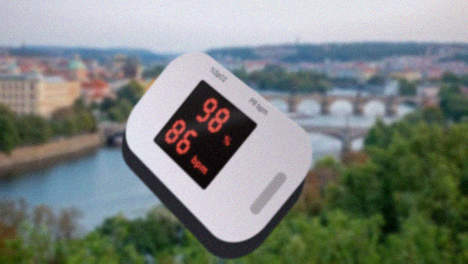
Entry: 86
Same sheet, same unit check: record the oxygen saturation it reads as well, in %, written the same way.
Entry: 98
